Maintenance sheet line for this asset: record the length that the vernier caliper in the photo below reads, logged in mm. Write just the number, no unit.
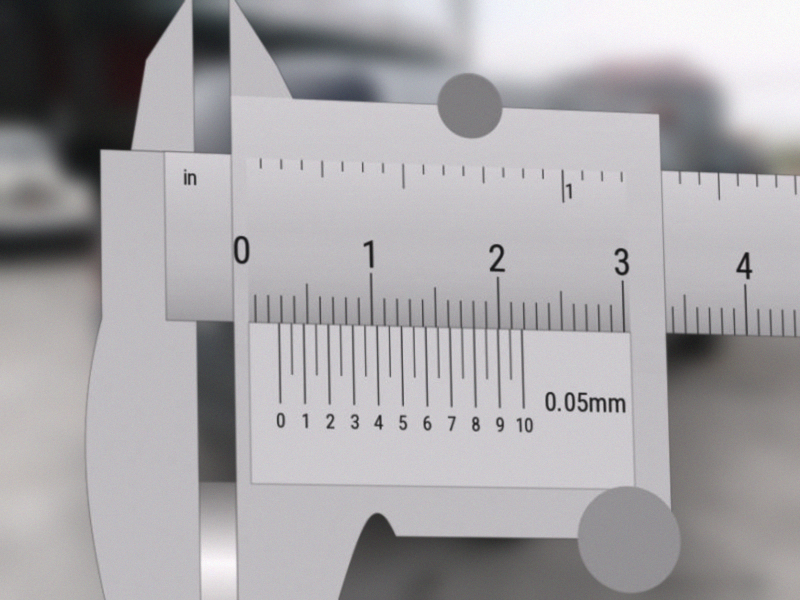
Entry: 2.8
